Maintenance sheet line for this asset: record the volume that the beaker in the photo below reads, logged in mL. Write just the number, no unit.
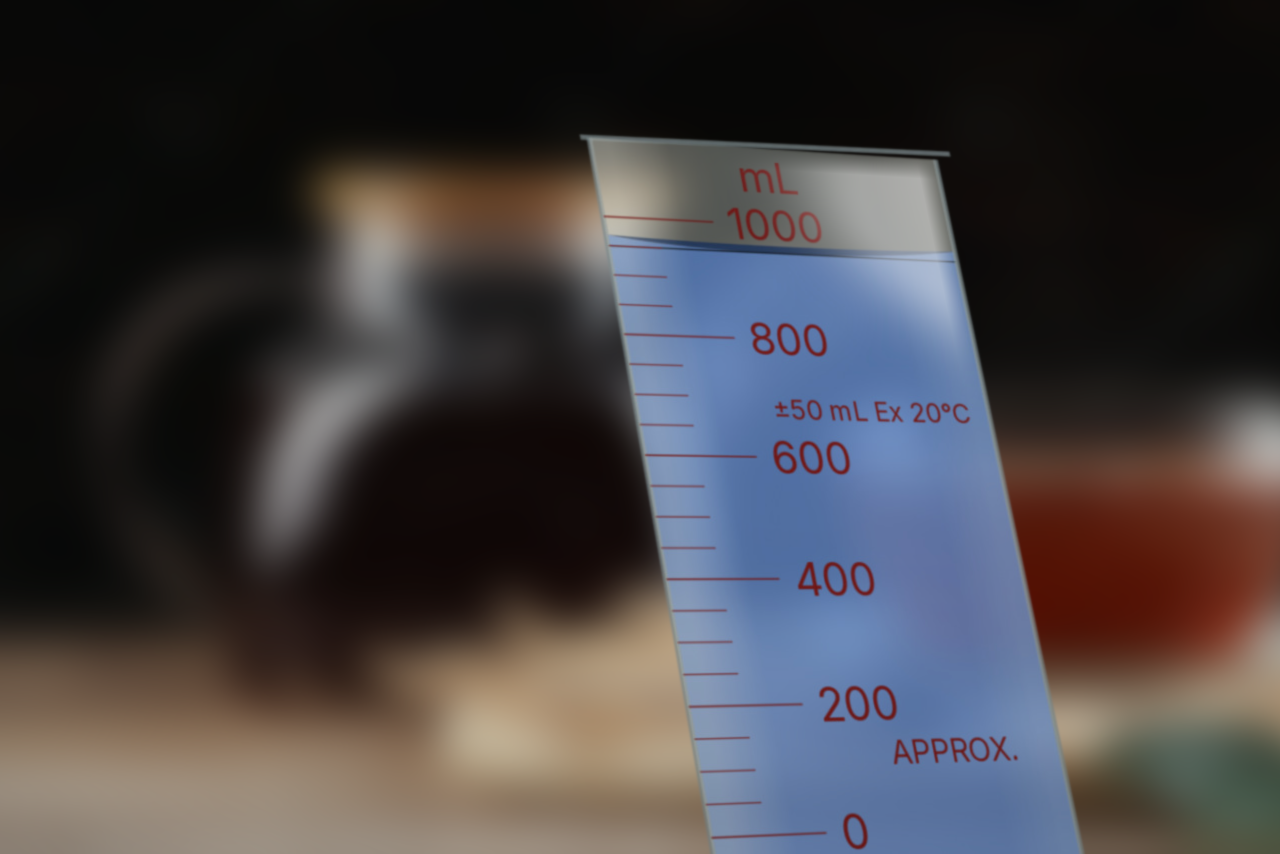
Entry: 950
